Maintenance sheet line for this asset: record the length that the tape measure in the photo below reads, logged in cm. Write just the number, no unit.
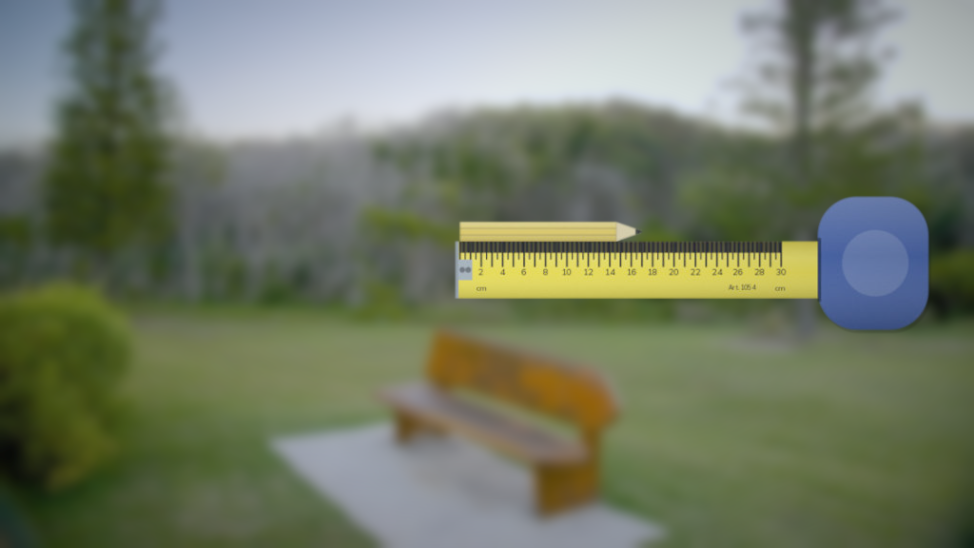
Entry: 17
